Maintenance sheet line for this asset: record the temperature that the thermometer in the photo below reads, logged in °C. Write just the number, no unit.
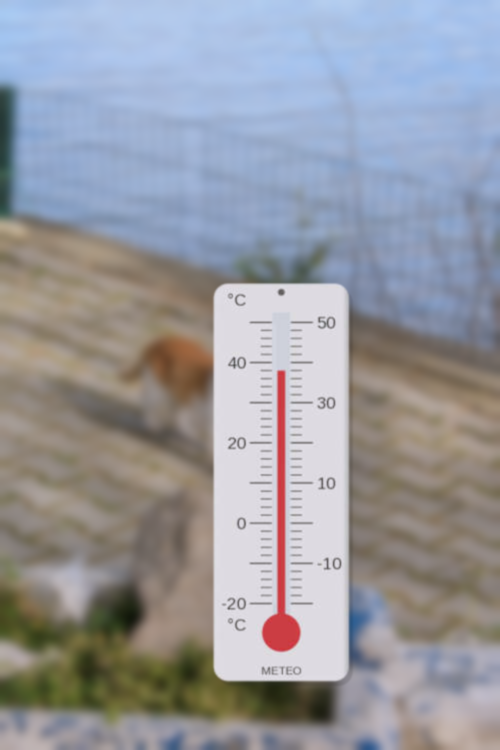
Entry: 38
